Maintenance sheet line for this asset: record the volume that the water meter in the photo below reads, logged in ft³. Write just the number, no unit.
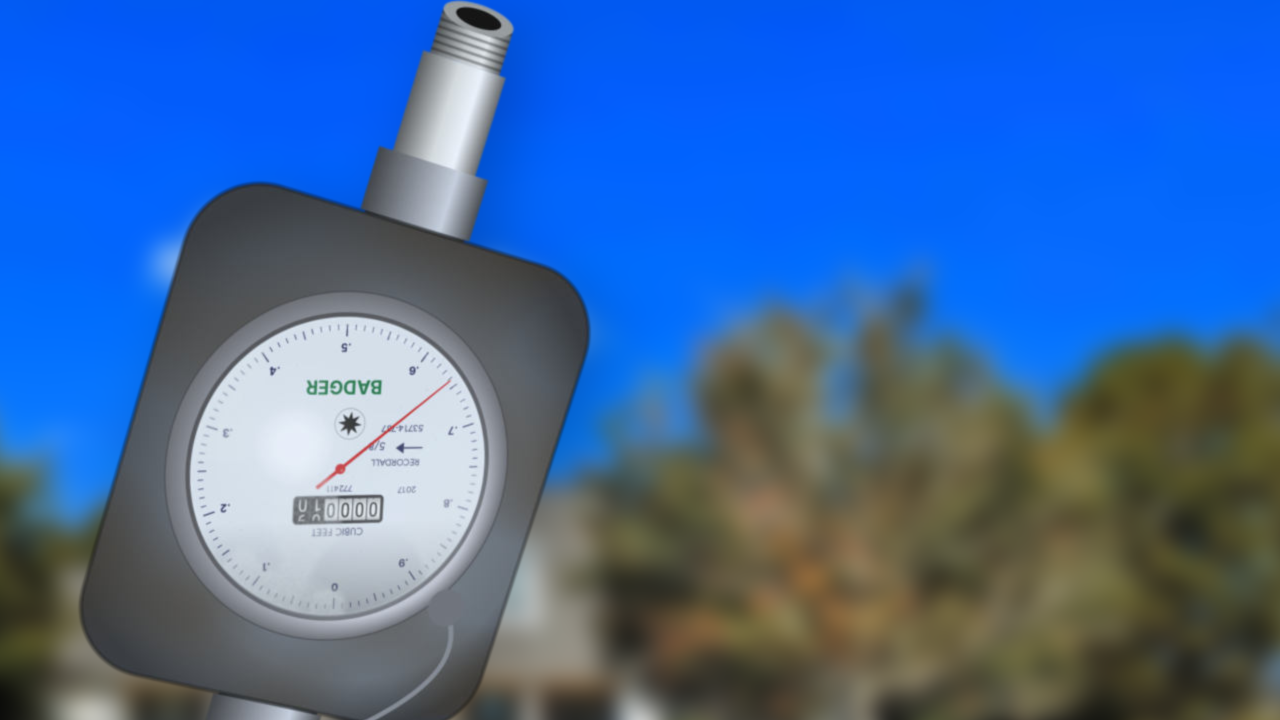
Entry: 9.64
